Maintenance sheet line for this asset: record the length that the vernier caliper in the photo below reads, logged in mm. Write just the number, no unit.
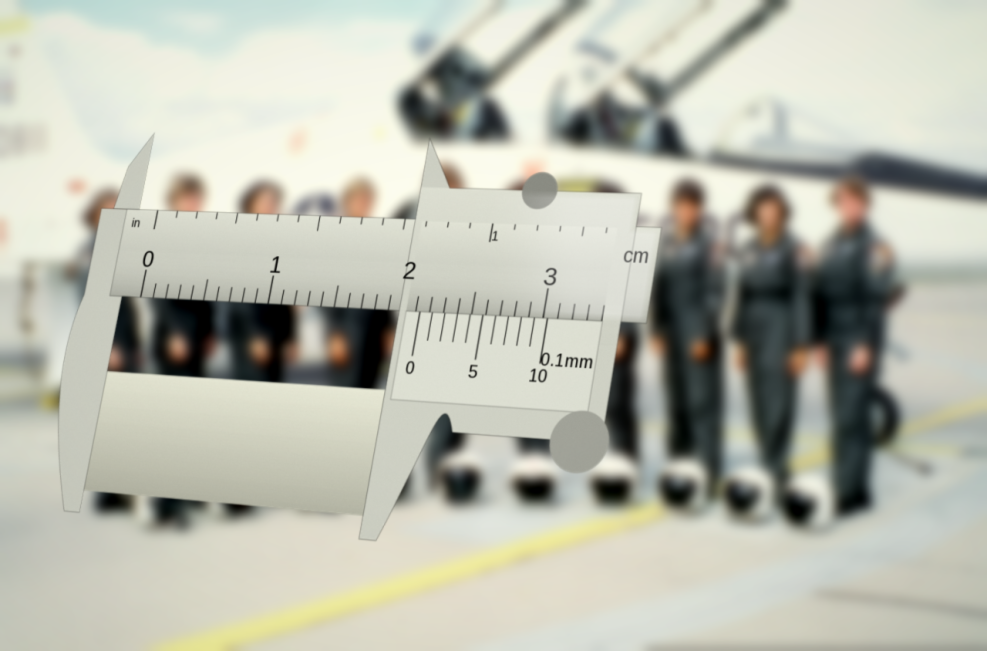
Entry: 21.3
